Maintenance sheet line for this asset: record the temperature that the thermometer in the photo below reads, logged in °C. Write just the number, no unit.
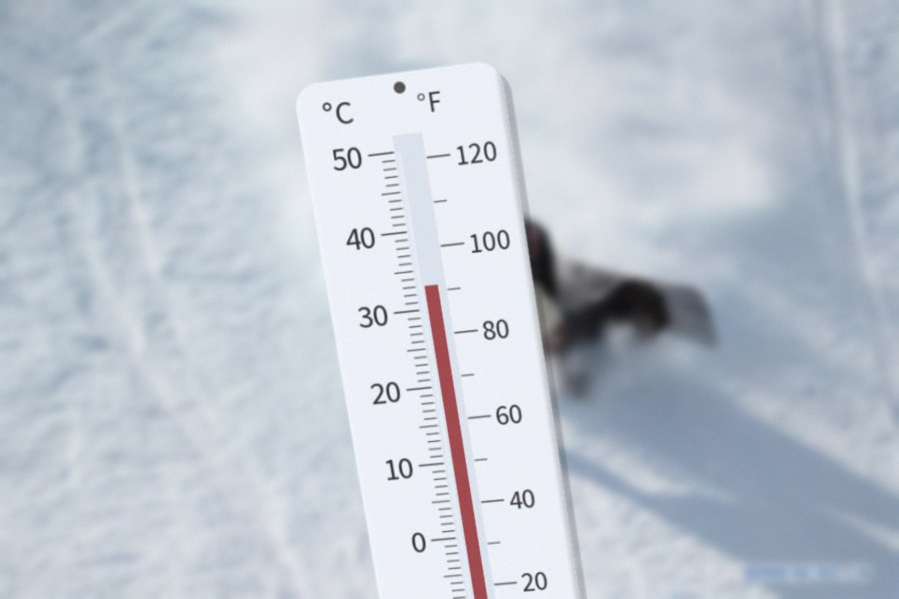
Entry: 33
